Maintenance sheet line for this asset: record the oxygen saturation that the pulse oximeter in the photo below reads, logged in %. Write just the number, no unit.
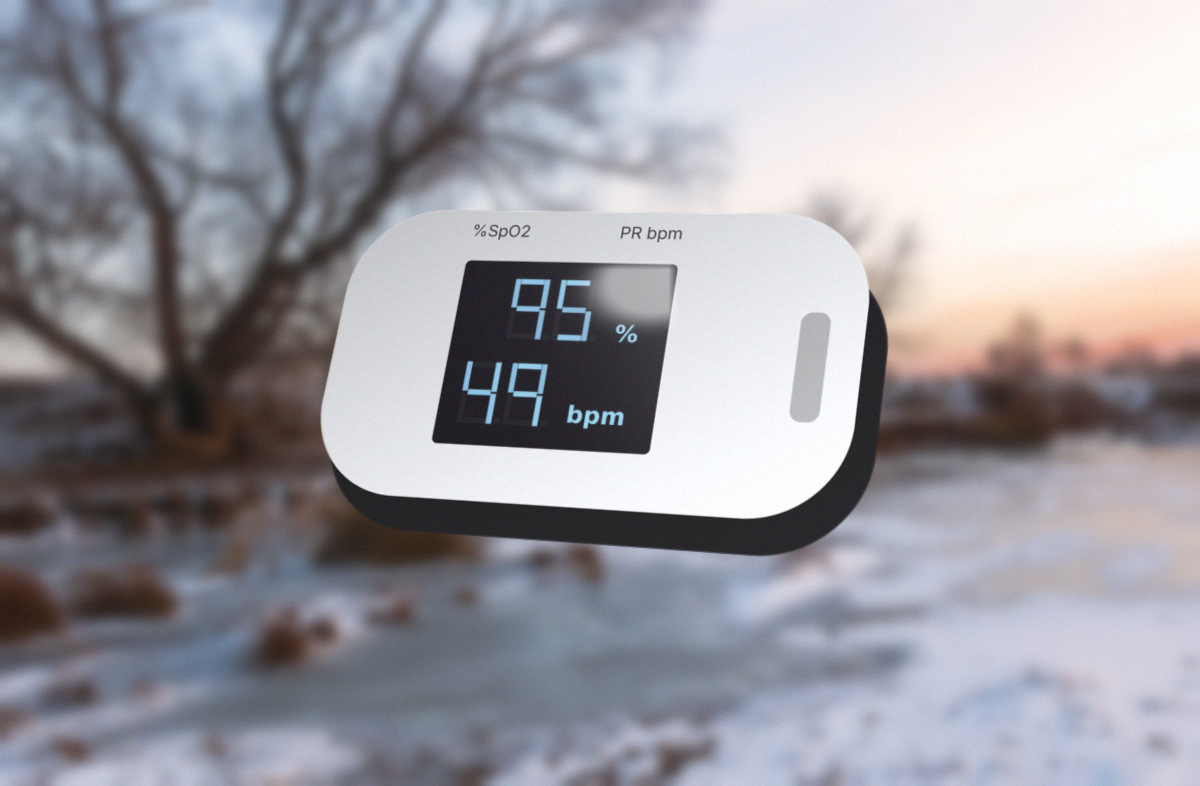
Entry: 95
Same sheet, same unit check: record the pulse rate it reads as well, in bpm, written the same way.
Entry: 49
